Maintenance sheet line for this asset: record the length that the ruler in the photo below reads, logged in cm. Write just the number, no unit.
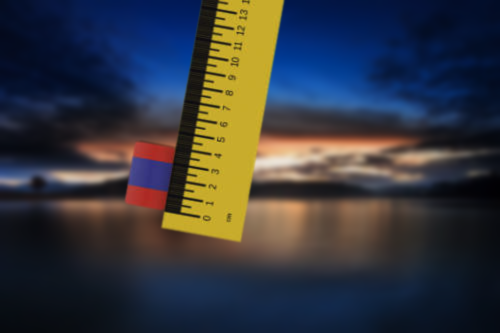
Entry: 4
